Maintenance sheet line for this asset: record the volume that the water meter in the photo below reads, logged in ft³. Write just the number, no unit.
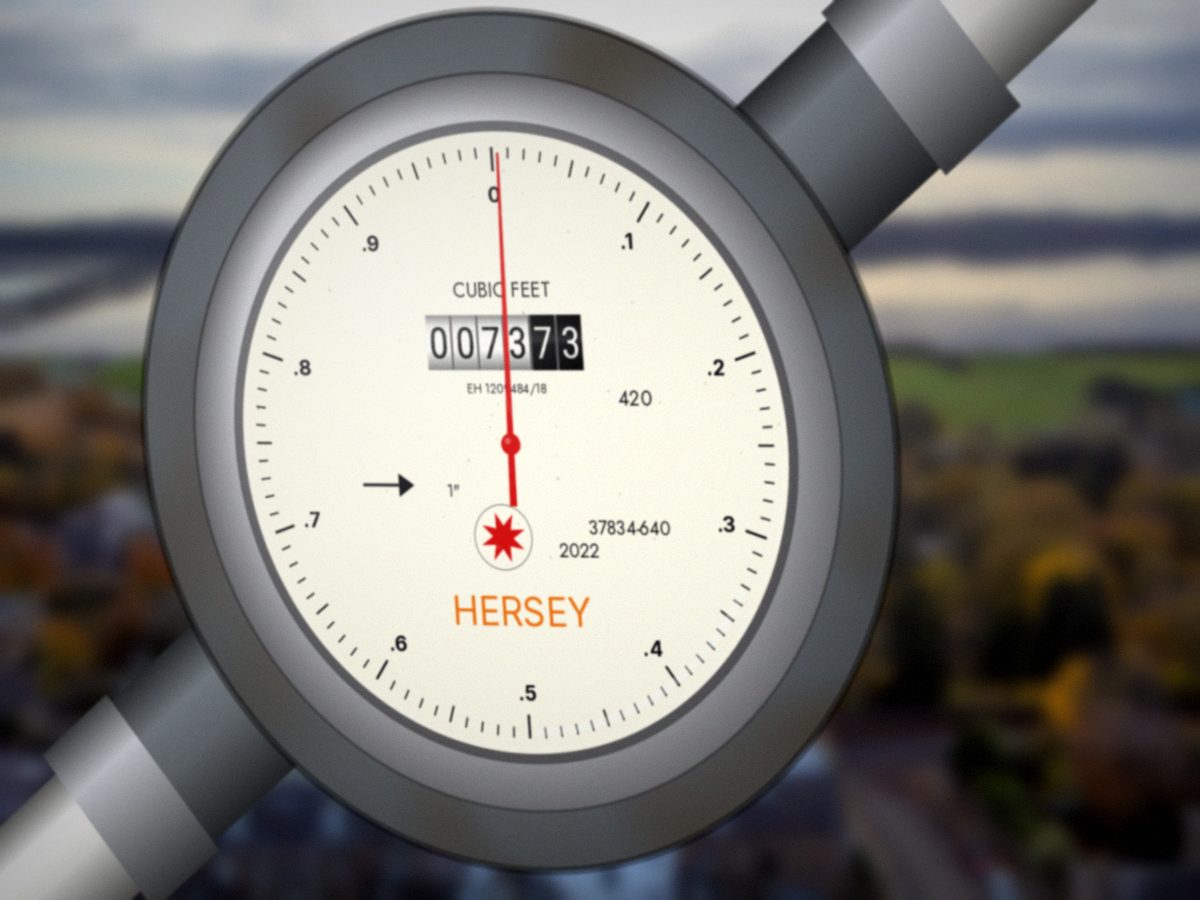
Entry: 7373.00
